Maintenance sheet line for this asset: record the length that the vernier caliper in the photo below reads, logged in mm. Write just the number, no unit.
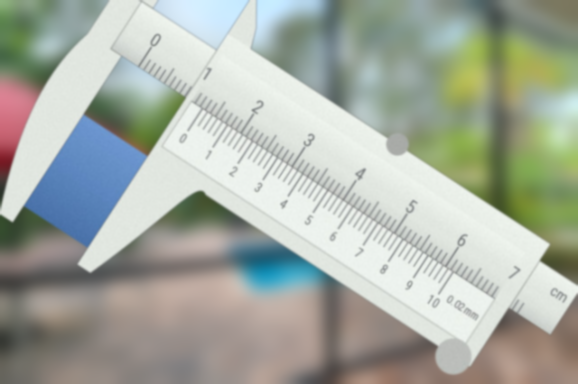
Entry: 12.5
